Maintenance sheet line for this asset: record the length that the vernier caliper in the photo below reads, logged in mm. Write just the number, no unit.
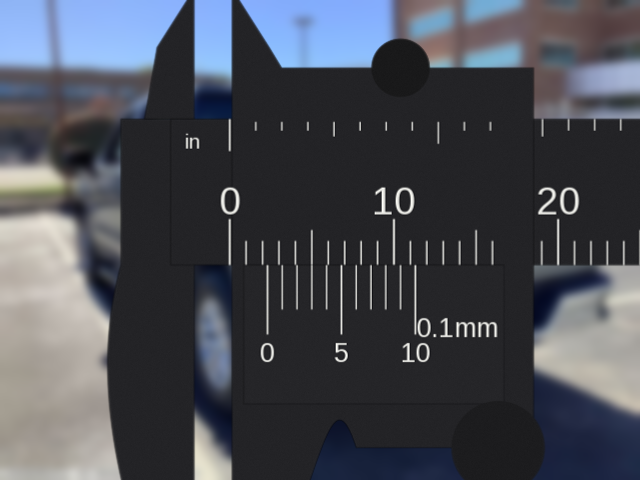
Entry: 2.3
